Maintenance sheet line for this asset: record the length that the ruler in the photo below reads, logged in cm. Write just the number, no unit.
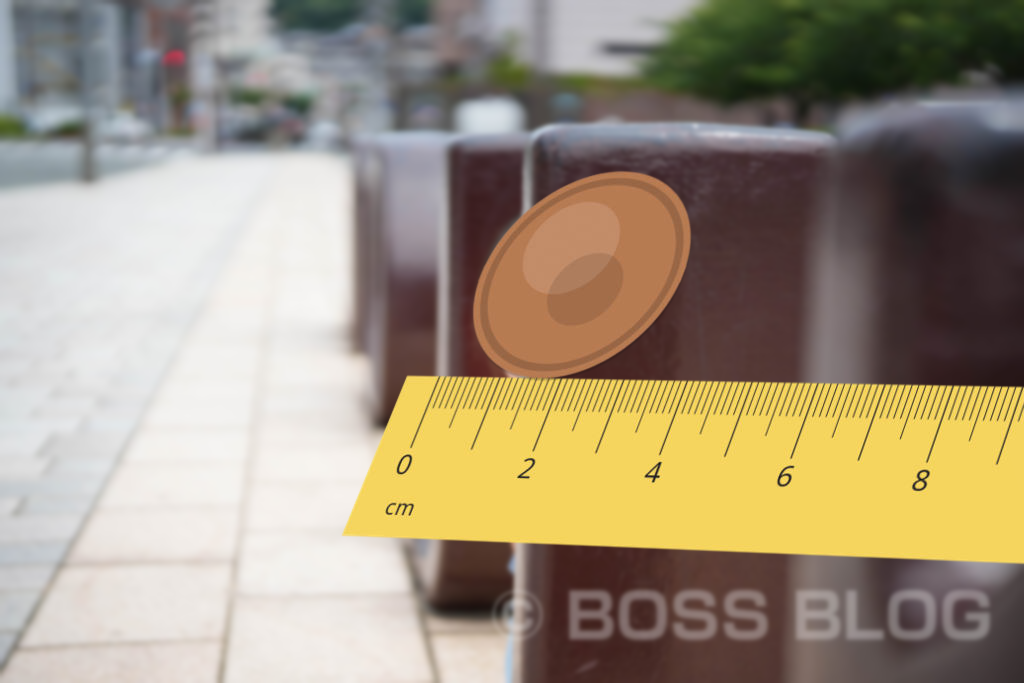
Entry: 3.3
